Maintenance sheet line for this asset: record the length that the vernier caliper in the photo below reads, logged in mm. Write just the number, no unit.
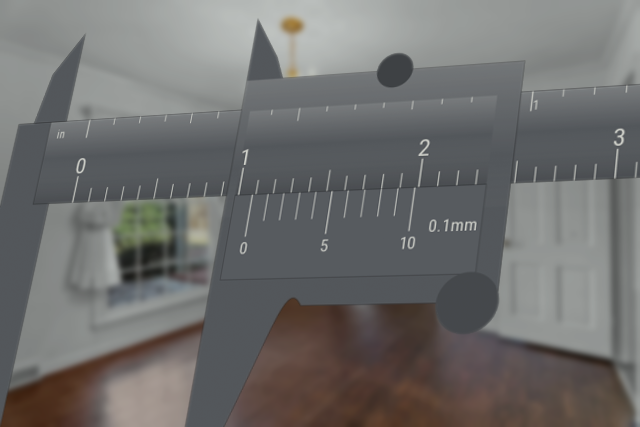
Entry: 10.8
